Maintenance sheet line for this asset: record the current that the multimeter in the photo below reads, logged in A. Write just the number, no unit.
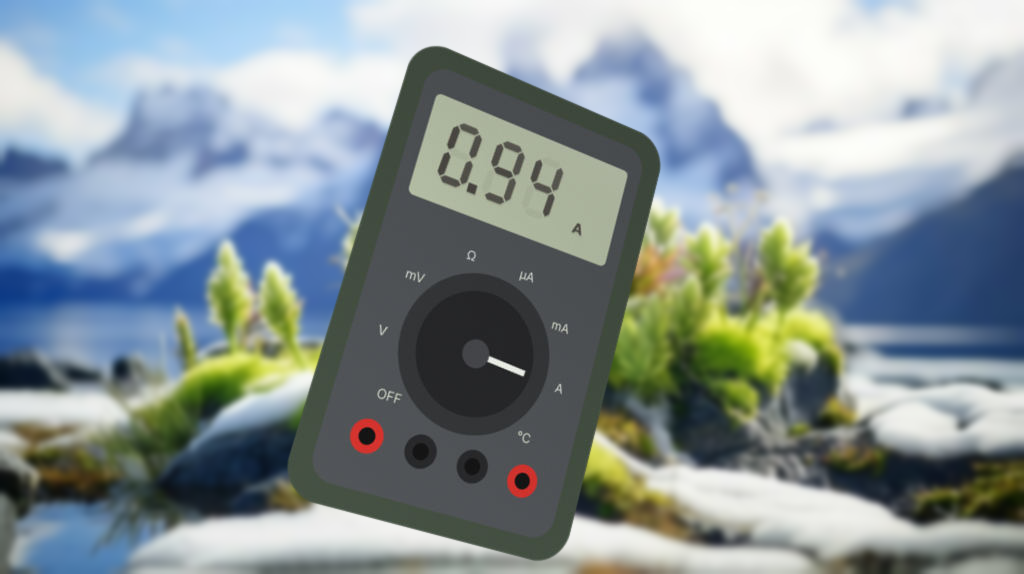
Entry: 0.94
